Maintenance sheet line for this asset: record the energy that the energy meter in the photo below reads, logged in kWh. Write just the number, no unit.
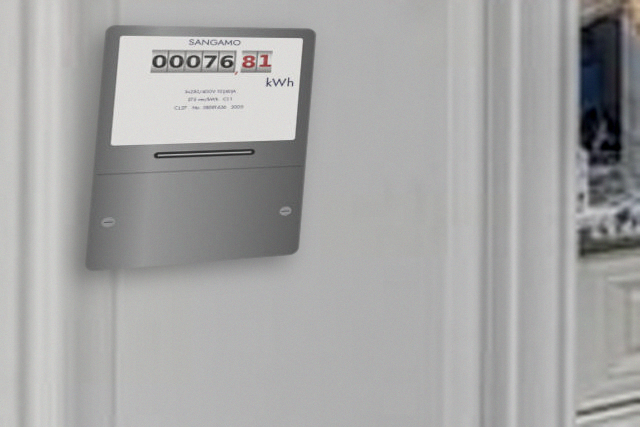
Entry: 76.81
